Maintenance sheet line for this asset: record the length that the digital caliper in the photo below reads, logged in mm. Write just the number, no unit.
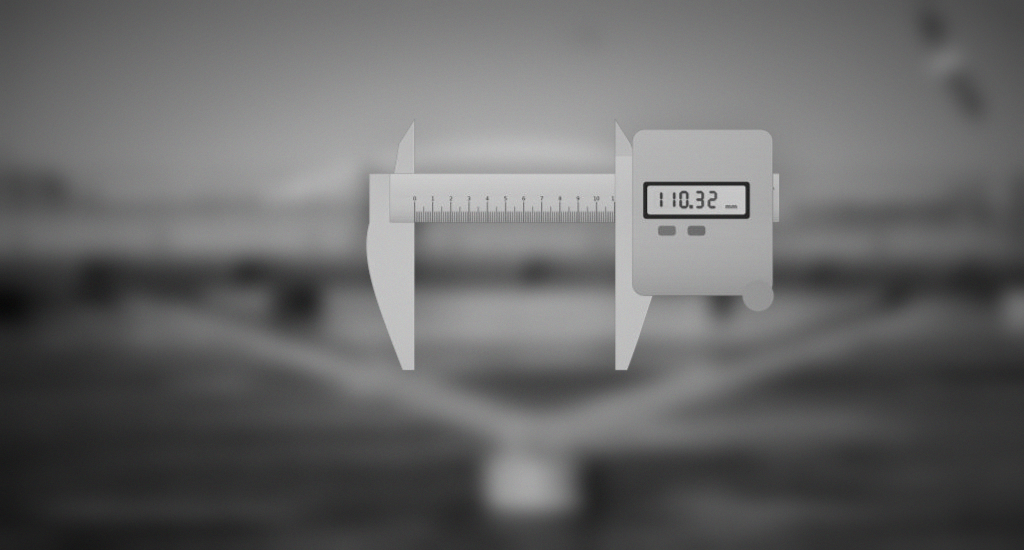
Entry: 110.32
